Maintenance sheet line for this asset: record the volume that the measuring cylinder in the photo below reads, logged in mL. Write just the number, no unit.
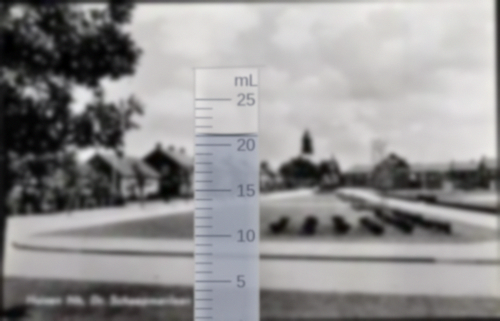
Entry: 21
